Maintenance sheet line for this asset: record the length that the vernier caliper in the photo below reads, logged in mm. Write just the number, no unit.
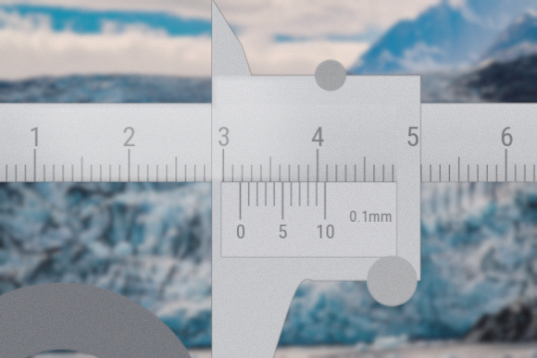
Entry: 31.8
